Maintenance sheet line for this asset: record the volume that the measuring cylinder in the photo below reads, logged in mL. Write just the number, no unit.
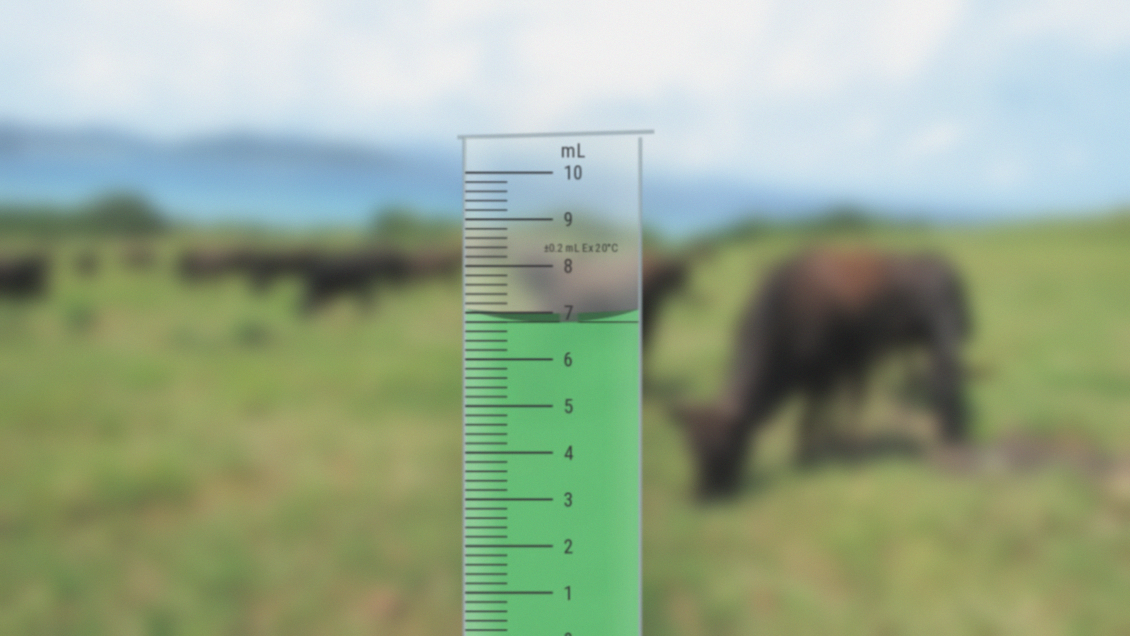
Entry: 6.8
